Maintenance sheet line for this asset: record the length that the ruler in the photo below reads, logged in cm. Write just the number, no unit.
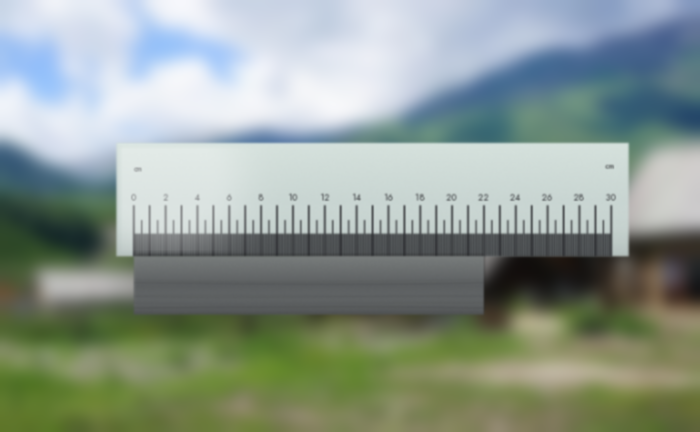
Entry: 22
